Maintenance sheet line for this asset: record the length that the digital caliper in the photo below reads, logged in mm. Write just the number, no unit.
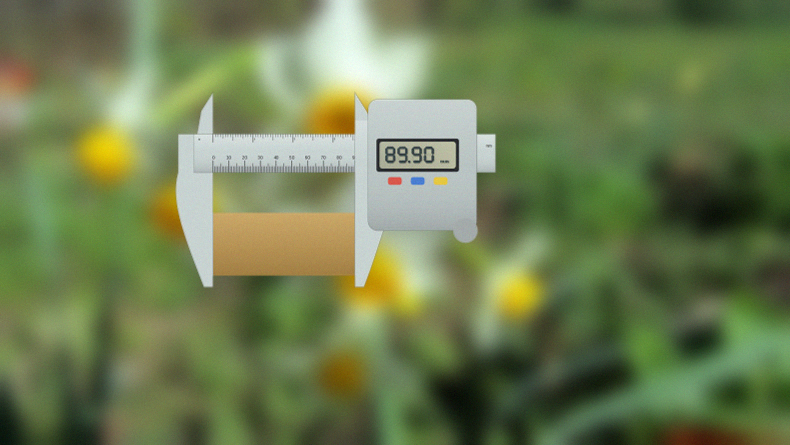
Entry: 89.90
